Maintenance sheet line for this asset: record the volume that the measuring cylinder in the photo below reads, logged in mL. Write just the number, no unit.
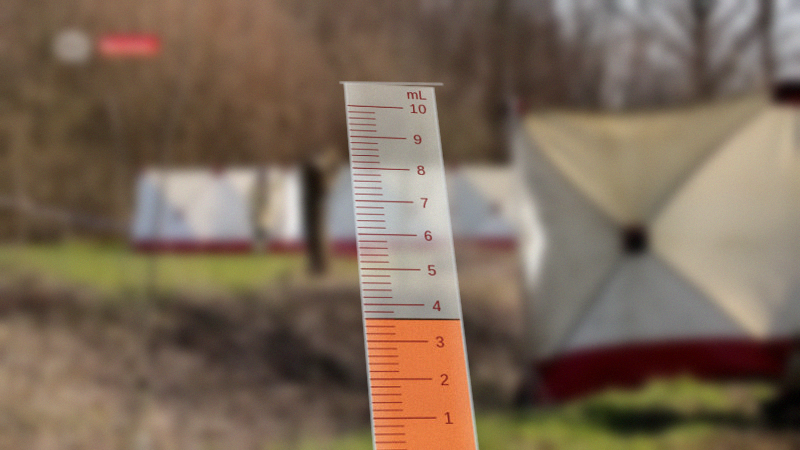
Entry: 3.6
